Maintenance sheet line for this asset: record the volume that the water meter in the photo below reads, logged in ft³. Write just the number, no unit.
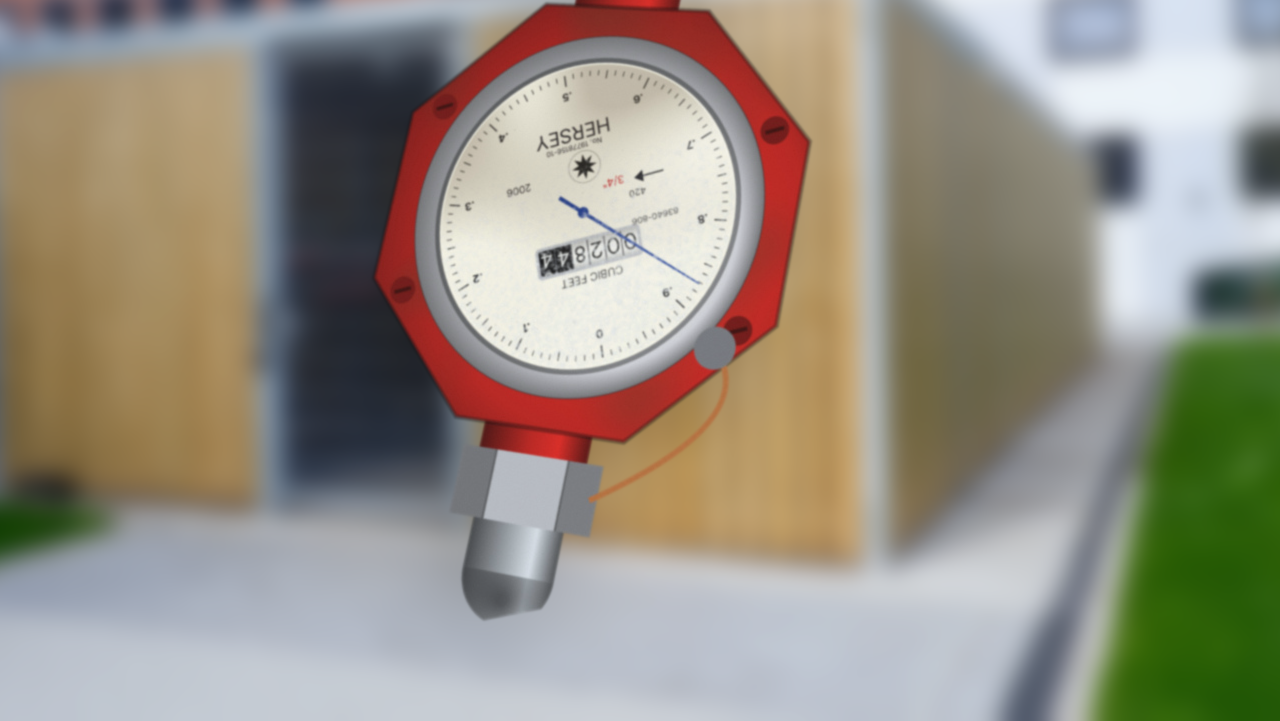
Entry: 2843.87
